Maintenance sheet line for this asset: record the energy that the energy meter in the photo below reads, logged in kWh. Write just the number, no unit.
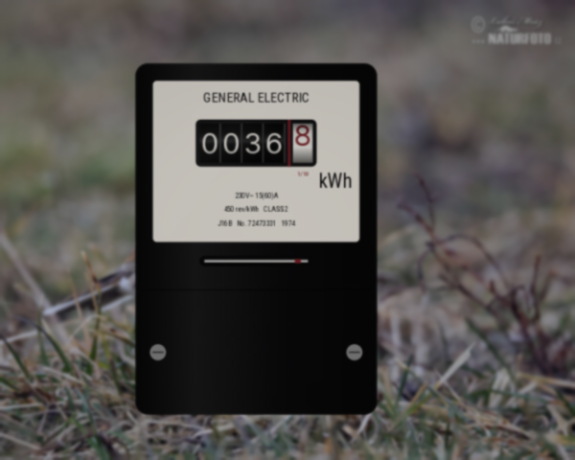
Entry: 36.8
